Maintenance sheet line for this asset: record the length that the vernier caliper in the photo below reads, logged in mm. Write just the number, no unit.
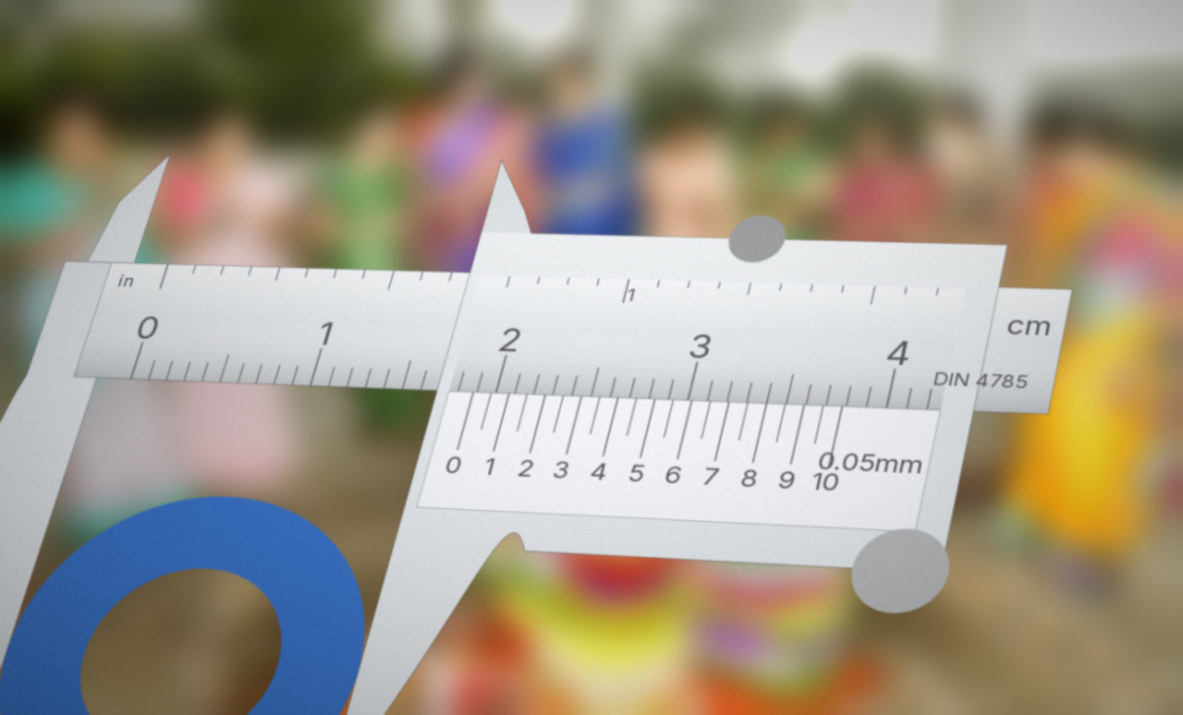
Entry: 18.8
